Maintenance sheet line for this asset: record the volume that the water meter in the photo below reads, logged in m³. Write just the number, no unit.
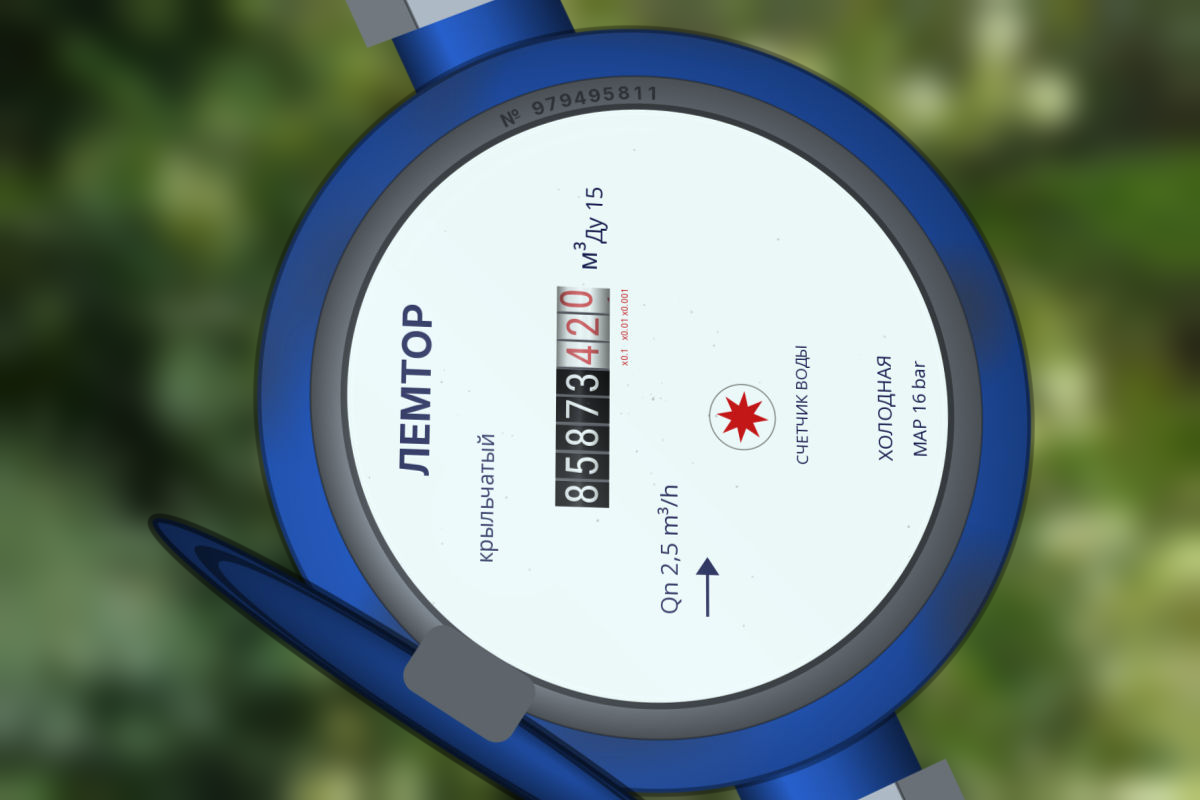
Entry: 85873.420
